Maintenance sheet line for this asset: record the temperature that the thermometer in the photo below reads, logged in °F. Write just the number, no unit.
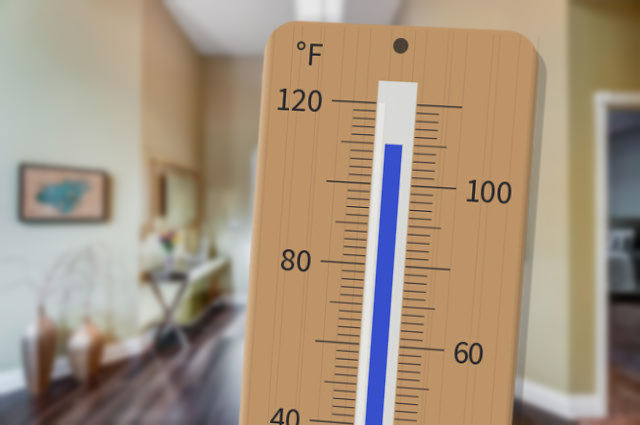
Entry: 110
